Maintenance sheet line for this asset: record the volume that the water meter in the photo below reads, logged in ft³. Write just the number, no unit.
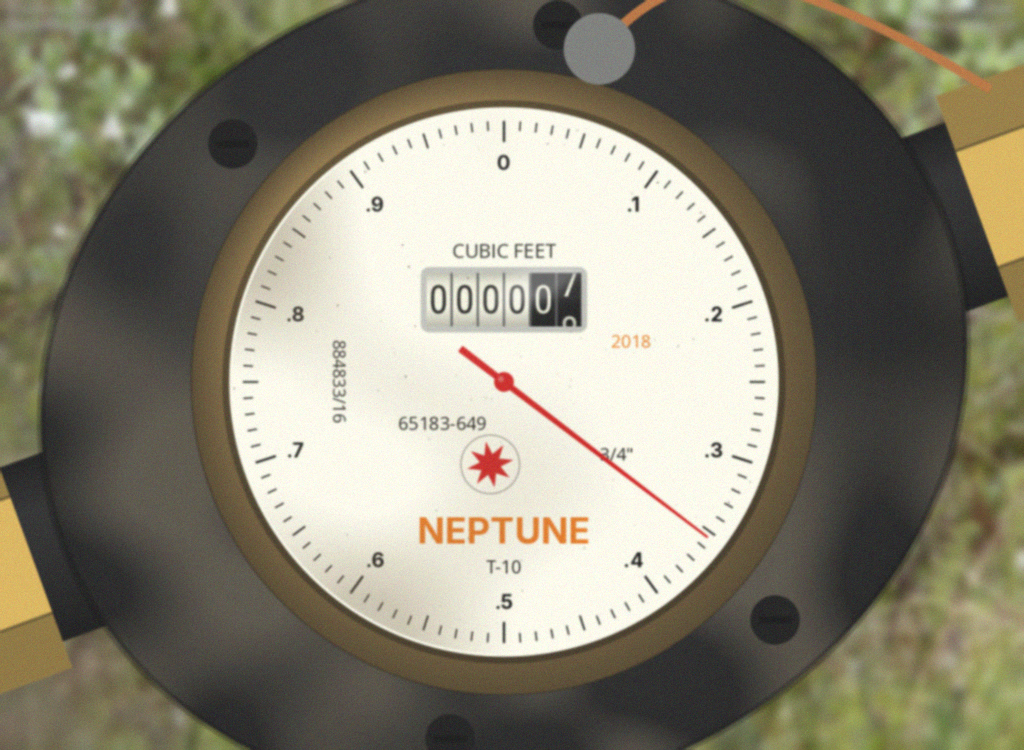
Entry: 7.35
